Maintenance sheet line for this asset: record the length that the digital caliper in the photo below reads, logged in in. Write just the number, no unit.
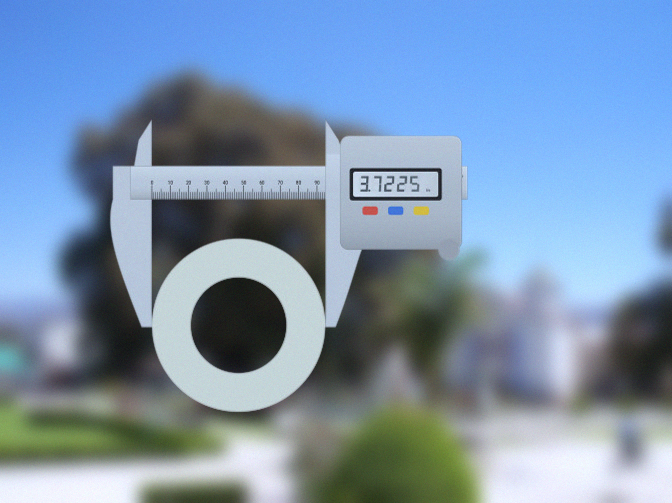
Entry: 3.7225
